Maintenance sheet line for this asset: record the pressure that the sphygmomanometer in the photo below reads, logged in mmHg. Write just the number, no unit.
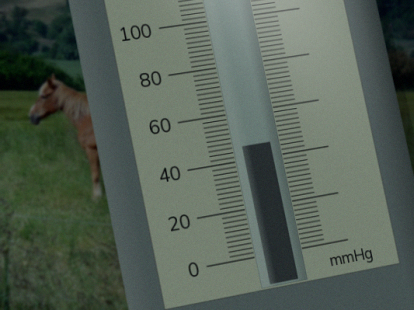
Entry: 46
